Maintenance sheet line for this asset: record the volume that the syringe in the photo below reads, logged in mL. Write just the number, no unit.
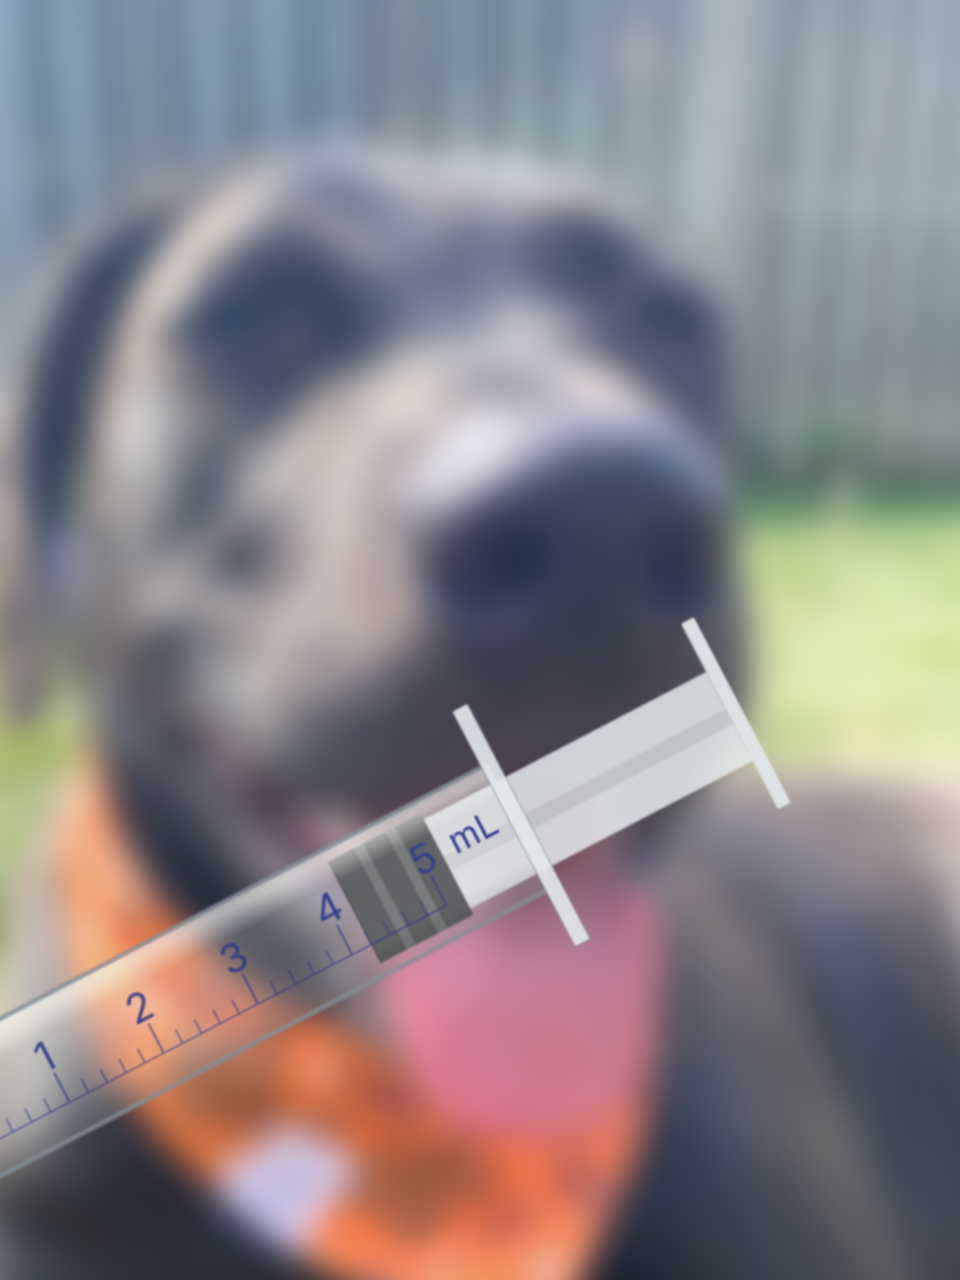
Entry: 4.2
